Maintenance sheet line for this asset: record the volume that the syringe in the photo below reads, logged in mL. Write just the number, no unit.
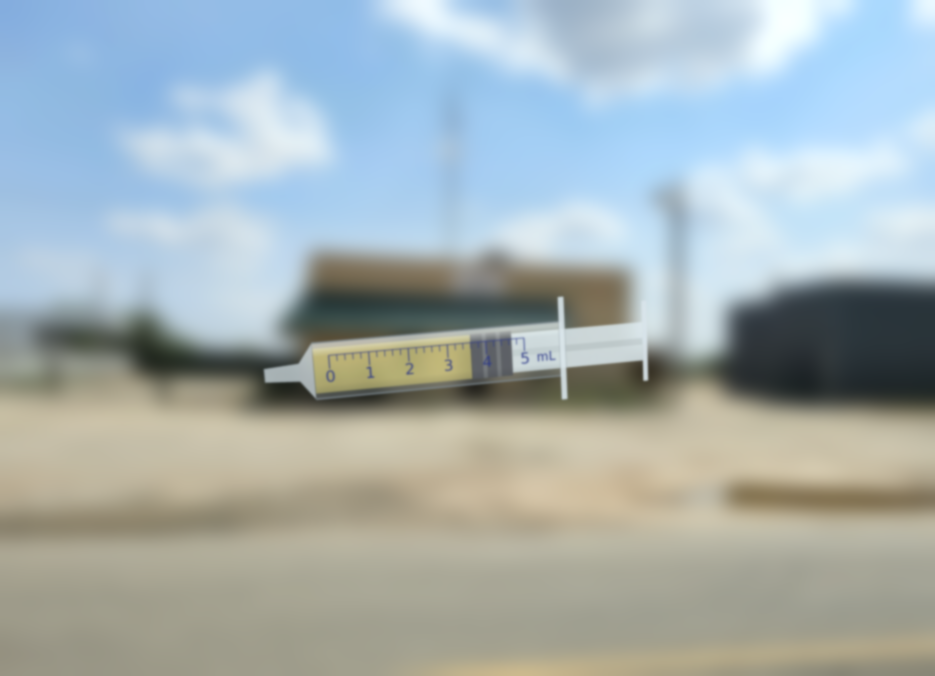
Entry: 3.6
